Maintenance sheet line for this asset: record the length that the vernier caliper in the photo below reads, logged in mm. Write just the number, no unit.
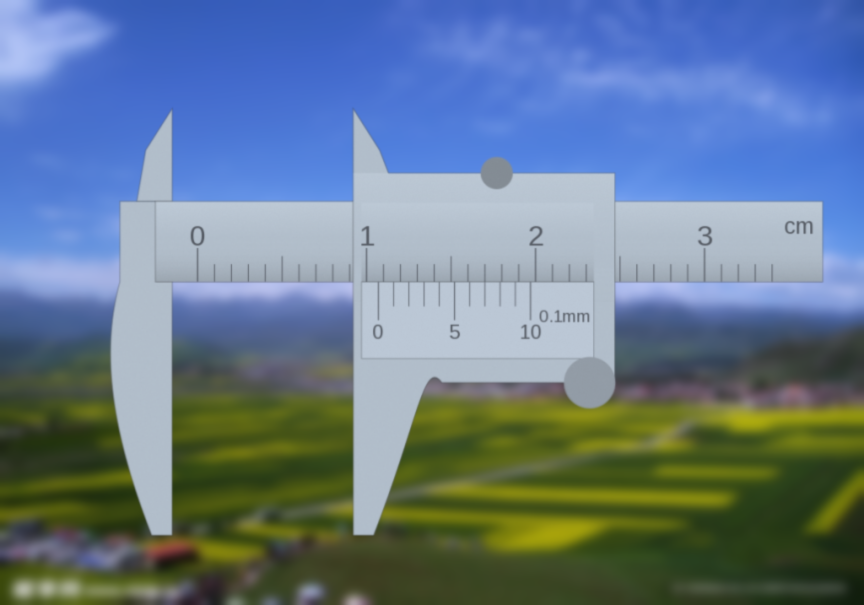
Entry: 10.7
